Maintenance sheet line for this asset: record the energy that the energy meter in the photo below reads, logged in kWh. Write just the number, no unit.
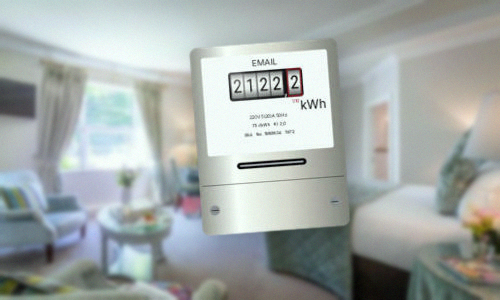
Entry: 2122.2
